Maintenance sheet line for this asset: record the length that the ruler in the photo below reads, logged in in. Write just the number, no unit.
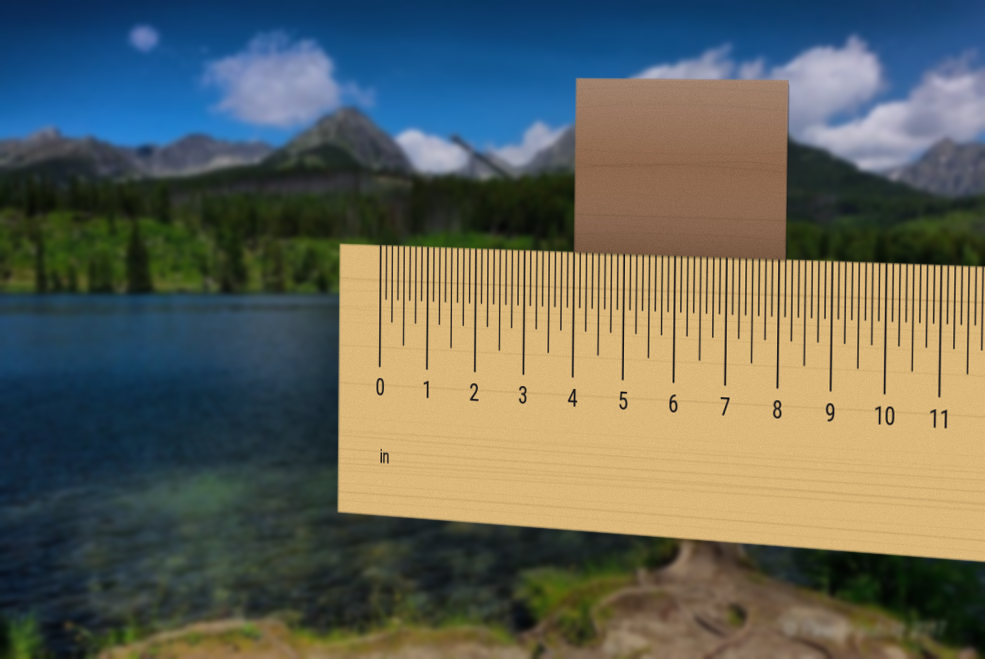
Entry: 4.125
